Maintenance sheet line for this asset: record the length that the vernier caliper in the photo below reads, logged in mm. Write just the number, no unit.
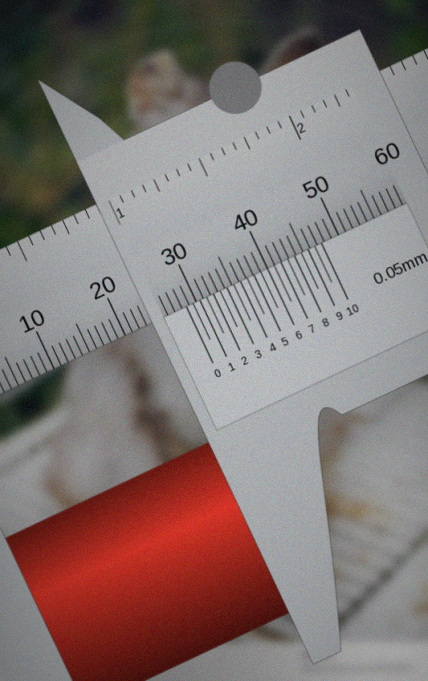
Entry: 28.6
